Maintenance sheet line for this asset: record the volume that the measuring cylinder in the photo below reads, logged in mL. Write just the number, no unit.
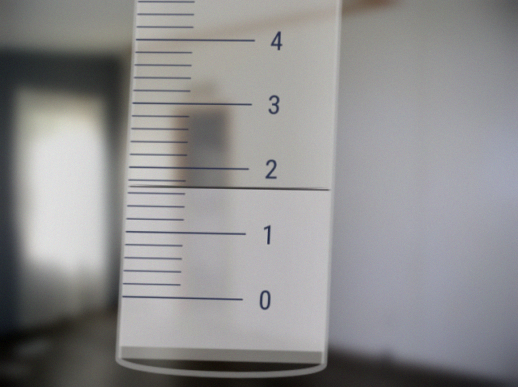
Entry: 1.7
